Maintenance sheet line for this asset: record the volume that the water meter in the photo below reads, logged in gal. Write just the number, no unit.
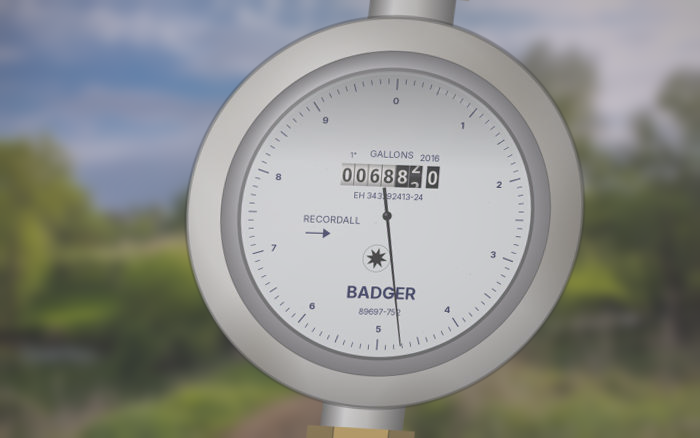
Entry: 68824.7
